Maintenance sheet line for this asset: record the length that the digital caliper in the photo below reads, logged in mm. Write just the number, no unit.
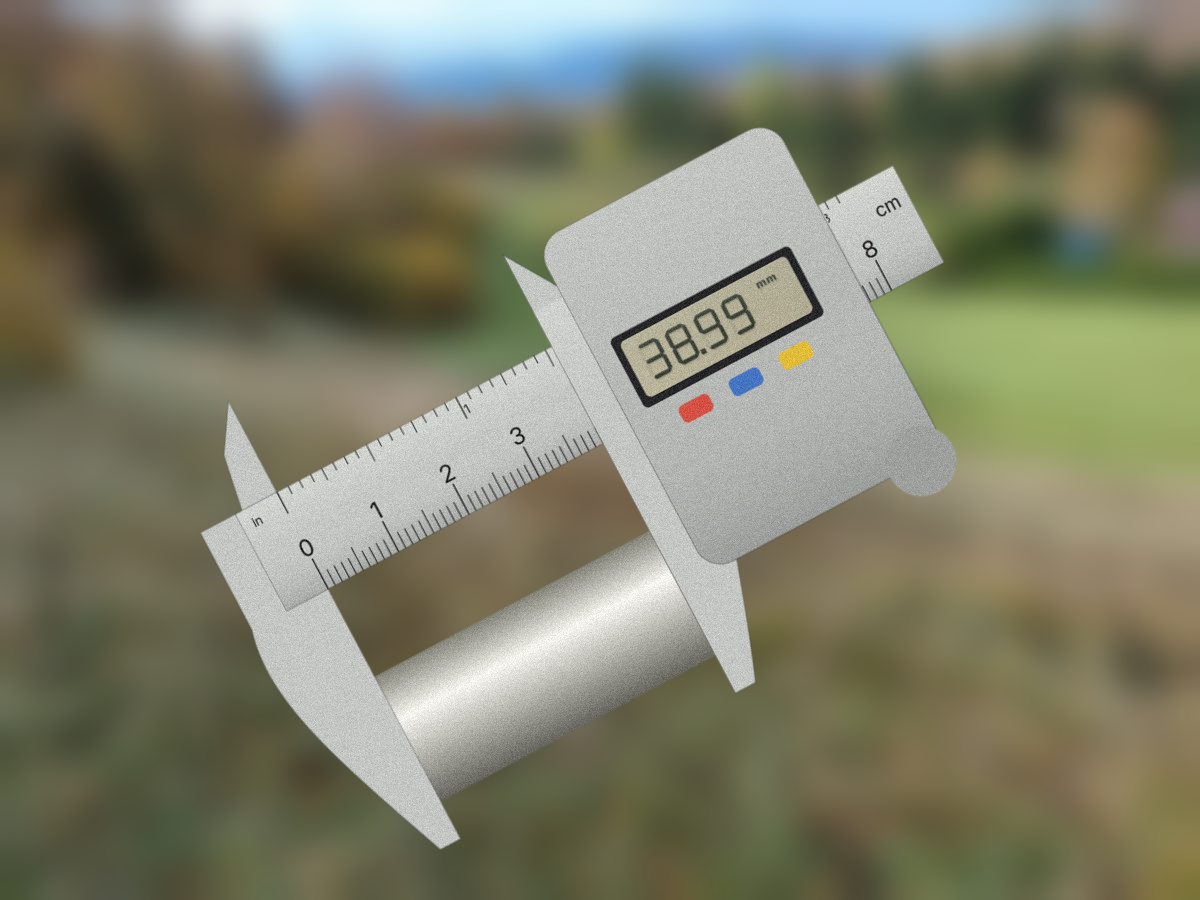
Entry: 38.99
